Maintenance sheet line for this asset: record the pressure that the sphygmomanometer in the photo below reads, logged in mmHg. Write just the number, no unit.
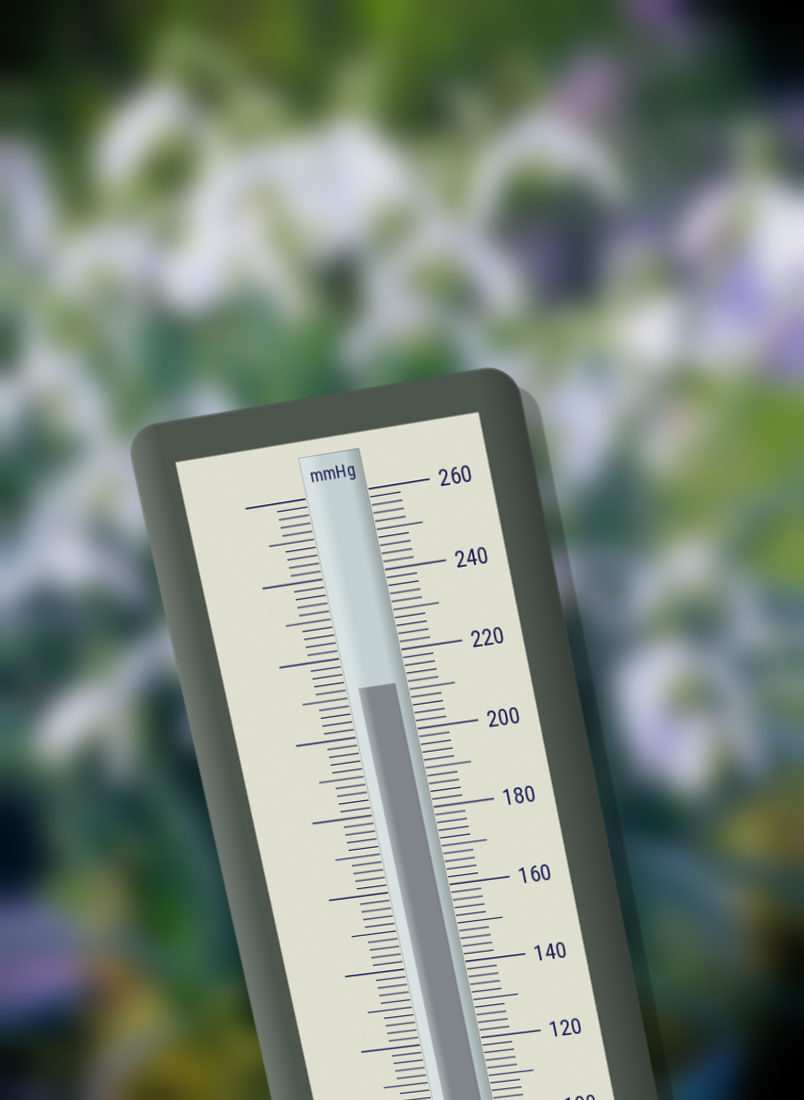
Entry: 212
